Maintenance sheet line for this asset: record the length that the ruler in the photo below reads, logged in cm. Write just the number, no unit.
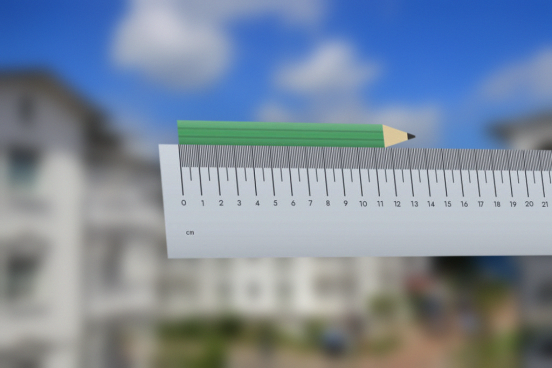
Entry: 13.5
